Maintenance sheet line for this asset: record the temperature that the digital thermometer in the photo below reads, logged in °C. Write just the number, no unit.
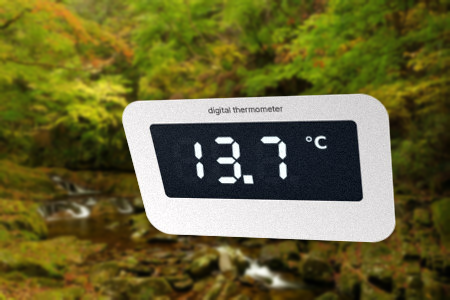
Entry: 13.7
